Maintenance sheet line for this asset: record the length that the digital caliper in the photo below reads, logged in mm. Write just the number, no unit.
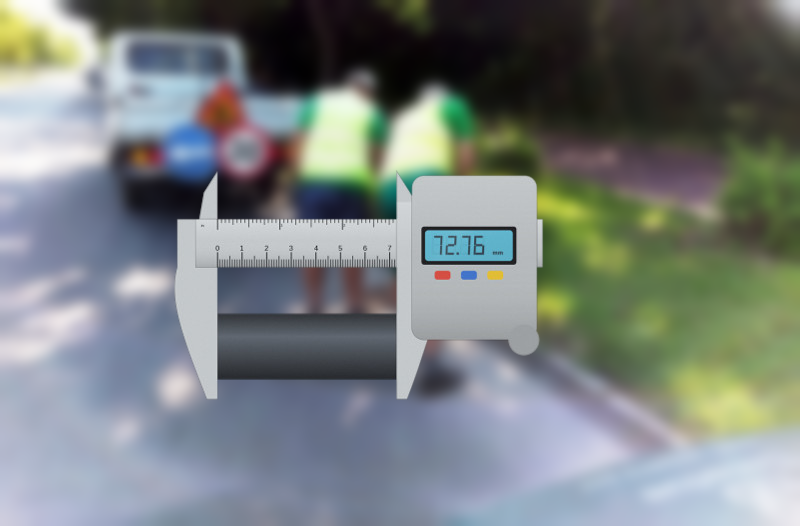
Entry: 72.76
